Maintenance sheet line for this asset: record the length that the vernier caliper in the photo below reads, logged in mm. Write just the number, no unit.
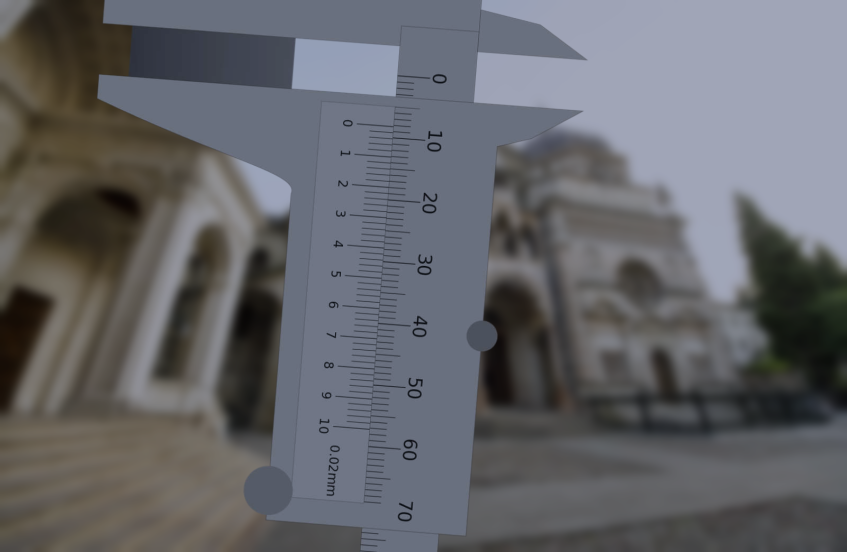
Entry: 8.2
